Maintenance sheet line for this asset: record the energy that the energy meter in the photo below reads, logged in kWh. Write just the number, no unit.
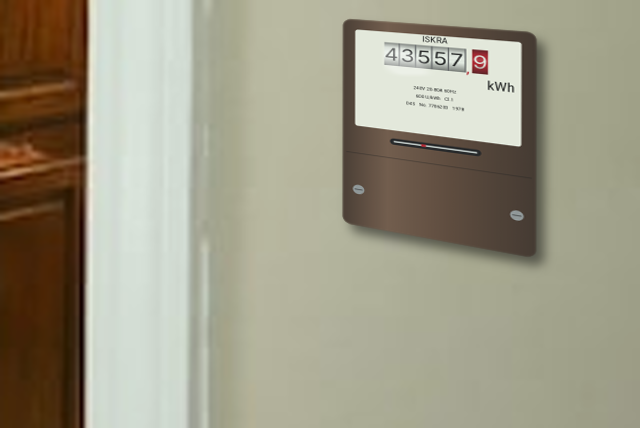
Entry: 43557.9
